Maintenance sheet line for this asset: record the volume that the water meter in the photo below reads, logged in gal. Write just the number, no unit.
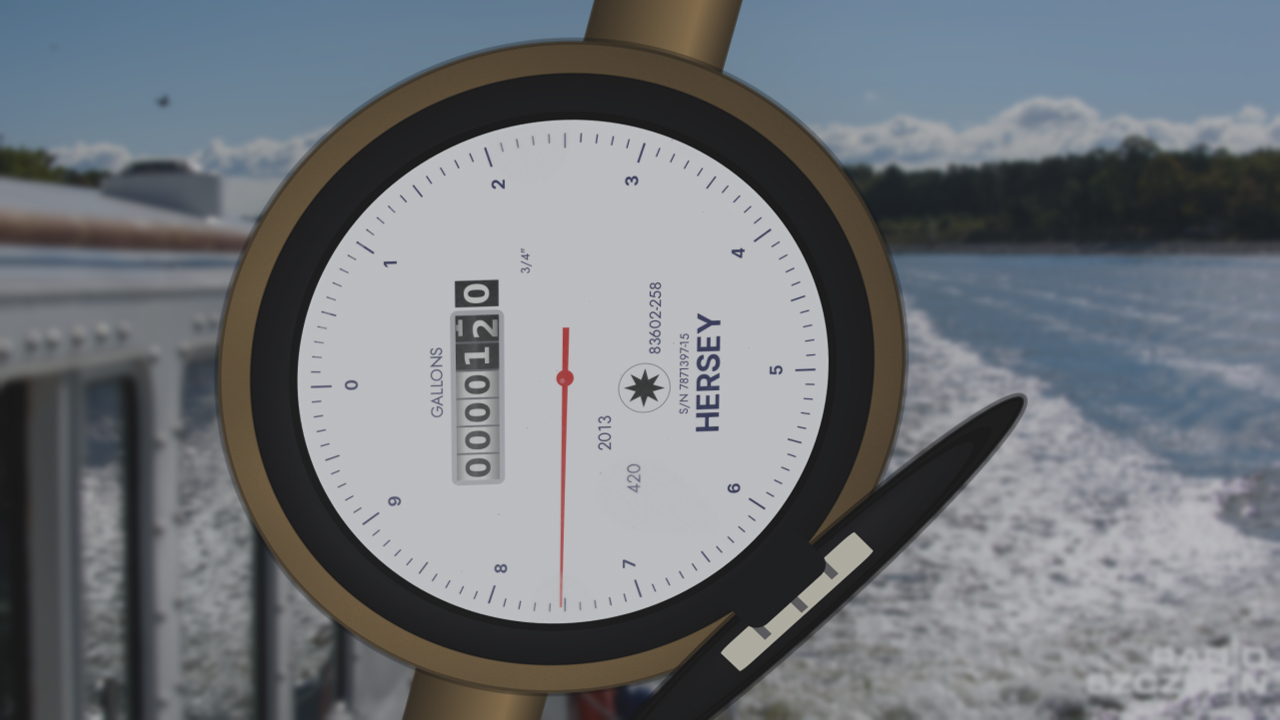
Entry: 117.5
